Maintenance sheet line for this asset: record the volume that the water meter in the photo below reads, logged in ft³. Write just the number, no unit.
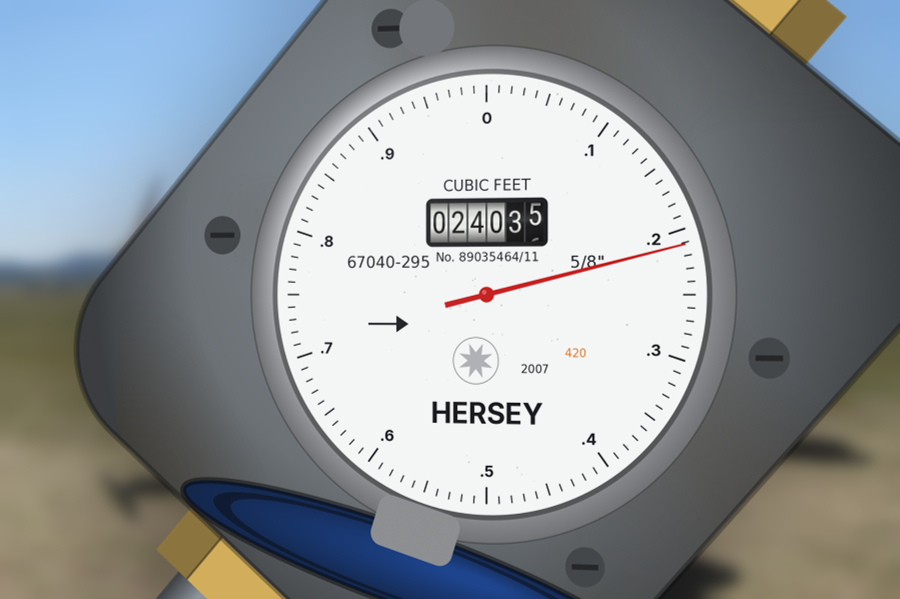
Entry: 24035.21
